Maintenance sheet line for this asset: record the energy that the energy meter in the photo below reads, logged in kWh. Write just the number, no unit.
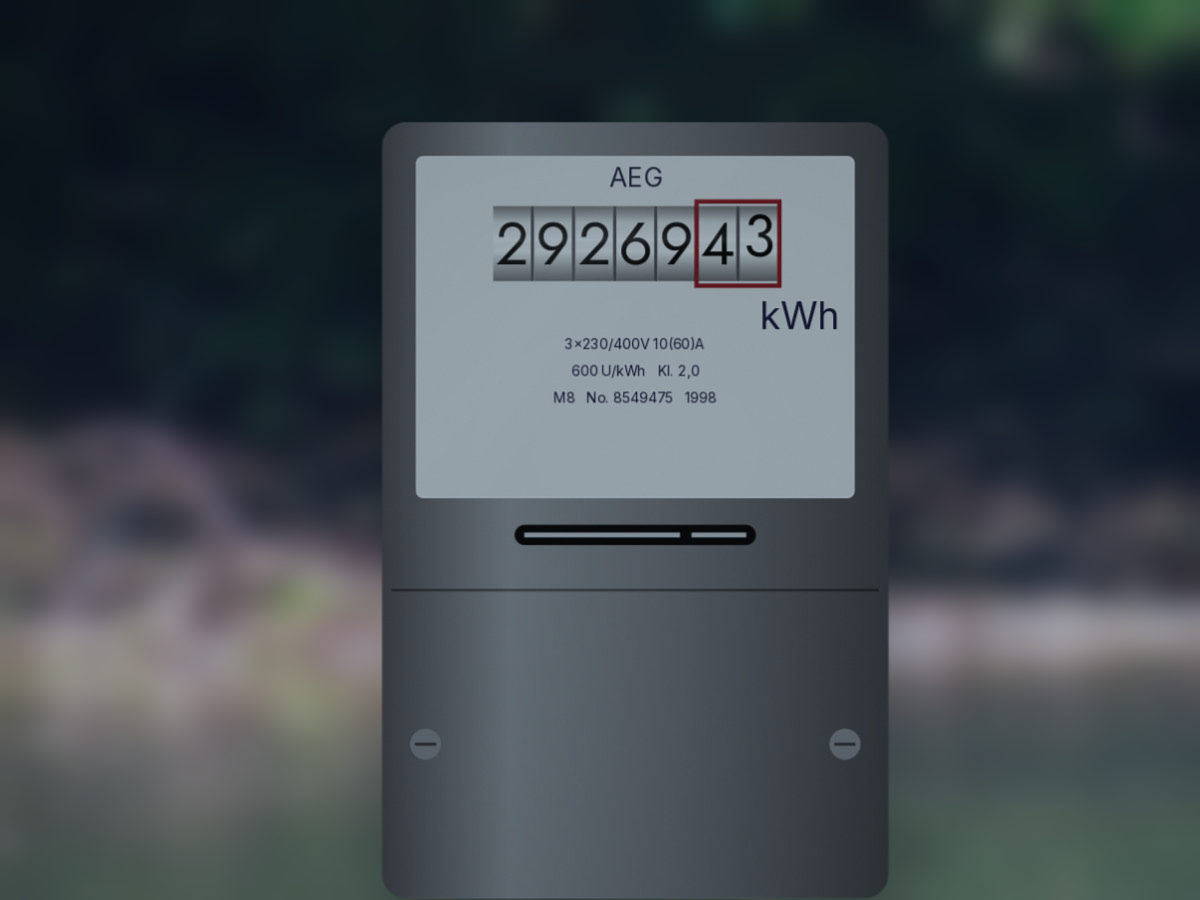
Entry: 29269.43
